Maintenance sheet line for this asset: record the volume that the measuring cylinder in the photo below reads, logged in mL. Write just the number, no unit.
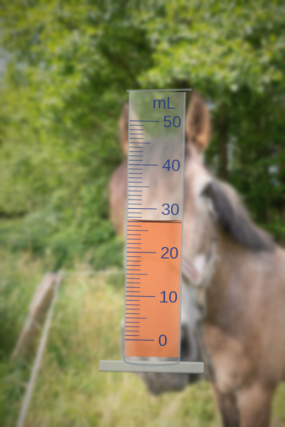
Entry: 27
